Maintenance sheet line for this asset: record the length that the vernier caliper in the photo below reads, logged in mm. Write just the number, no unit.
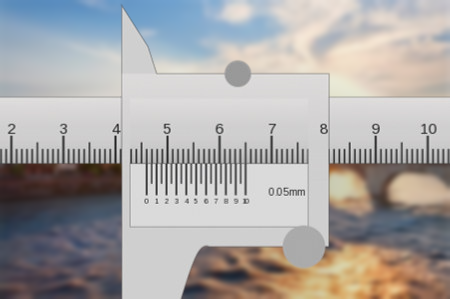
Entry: 46.0
